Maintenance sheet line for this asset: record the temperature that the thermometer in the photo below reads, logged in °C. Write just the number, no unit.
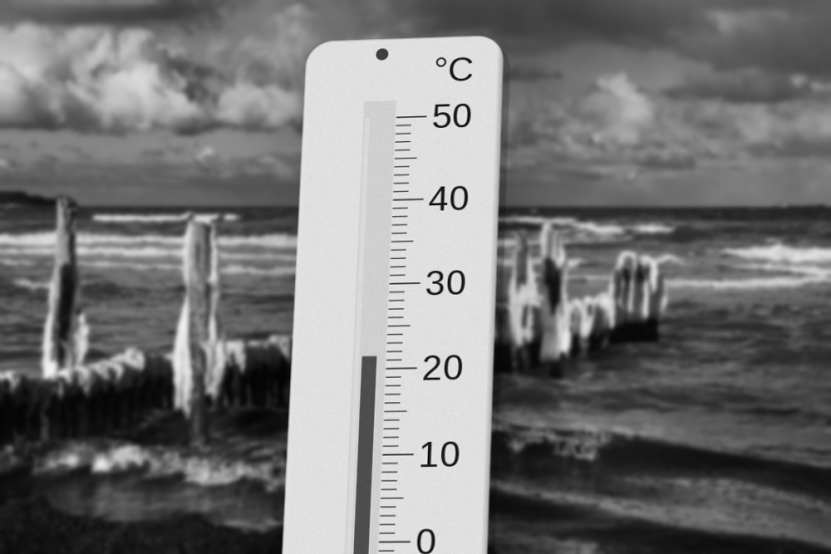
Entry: 21.5
